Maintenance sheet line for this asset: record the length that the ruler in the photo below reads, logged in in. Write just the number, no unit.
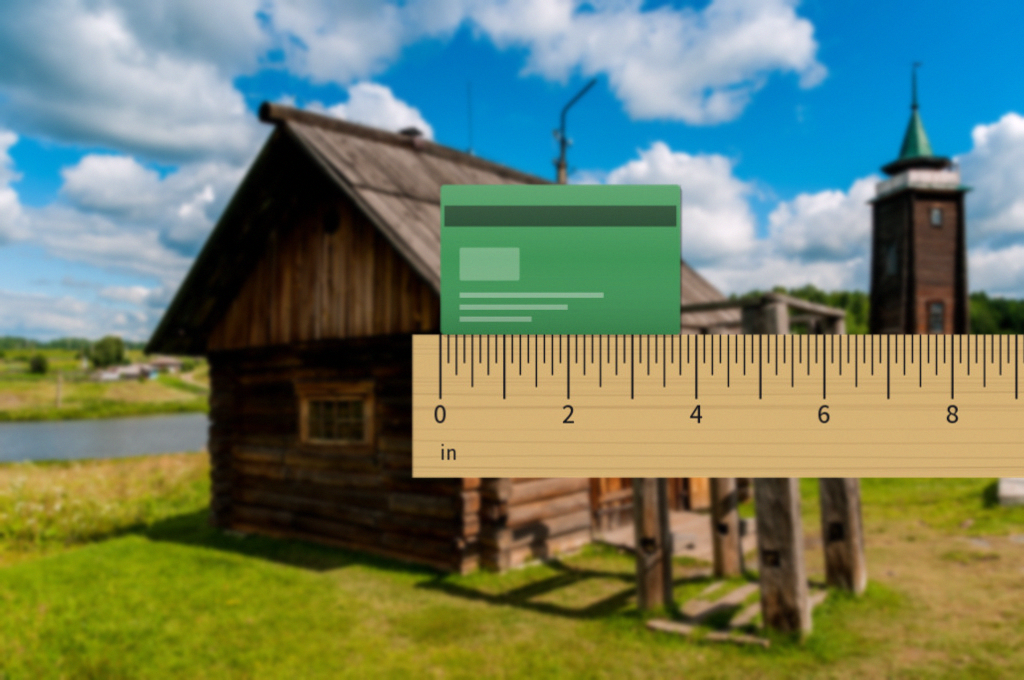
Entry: 3.75
